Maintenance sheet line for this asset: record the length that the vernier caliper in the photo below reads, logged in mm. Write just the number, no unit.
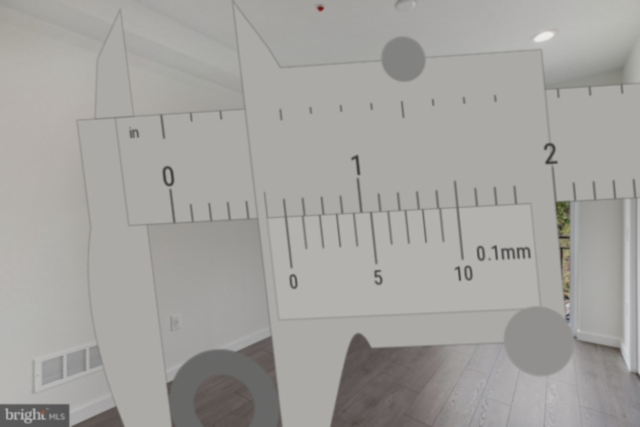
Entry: 6.0
